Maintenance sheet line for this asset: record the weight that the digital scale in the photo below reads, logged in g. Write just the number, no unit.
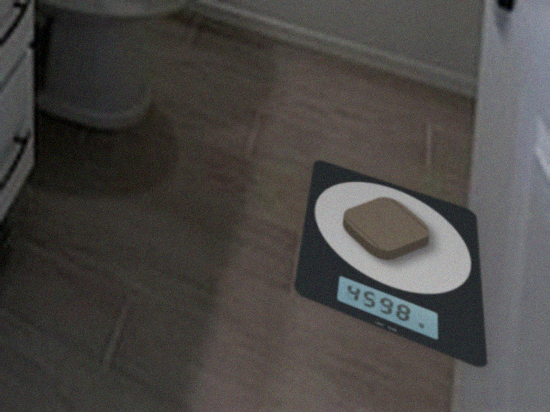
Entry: 4598
